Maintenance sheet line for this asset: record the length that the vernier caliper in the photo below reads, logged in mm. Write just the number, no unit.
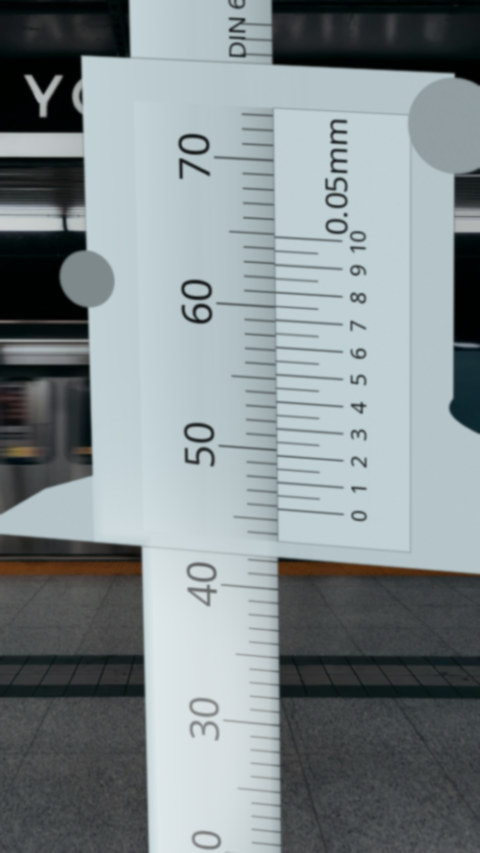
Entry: 45.8
